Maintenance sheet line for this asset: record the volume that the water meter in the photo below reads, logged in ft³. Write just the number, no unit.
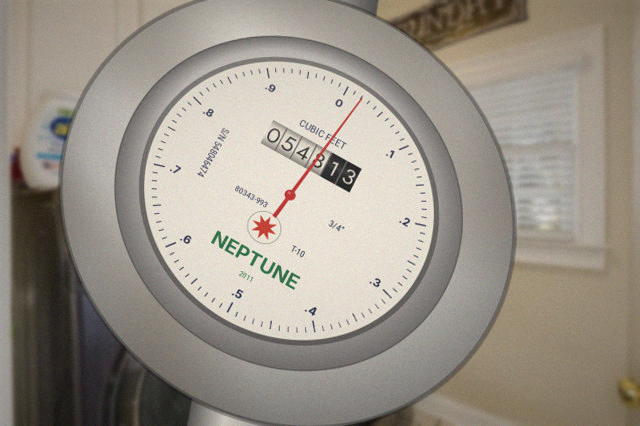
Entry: 54813.02
